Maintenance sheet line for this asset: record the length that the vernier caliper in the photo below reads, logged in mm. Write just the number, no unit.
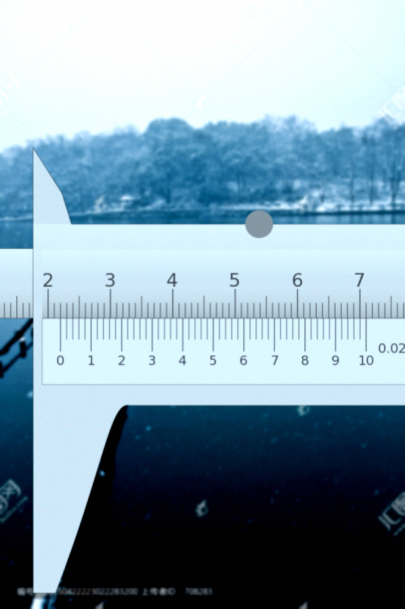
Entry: 22.0
